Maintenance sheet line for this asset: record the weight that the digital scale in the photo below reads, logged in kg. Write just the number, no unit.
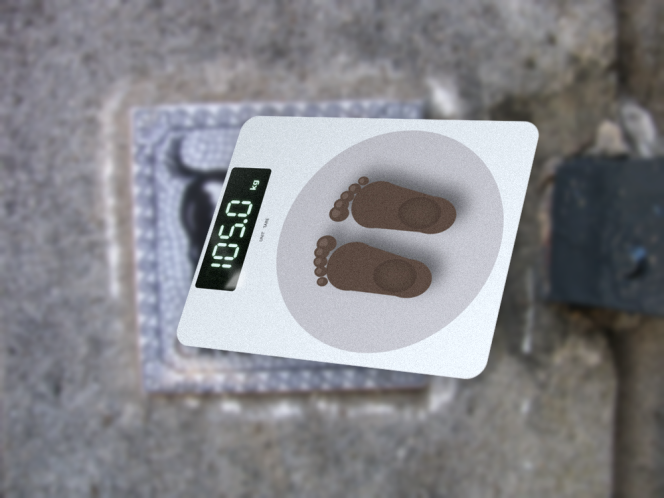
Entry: 105.0
